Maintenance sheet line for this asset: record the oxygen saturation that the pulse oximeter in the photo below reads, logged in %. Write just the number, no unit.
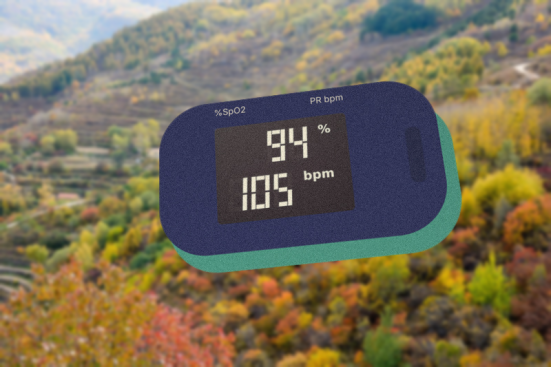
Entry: 94
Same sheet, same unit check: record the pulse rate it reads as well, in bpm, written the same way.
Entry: 105
